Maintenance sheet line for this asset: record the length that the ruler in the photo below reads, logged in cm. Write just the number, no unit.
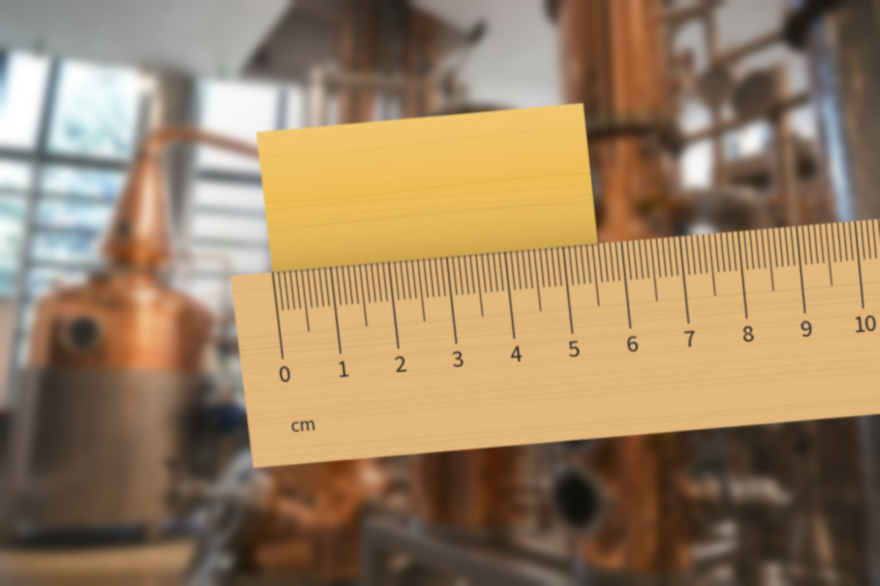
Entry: 5.6
